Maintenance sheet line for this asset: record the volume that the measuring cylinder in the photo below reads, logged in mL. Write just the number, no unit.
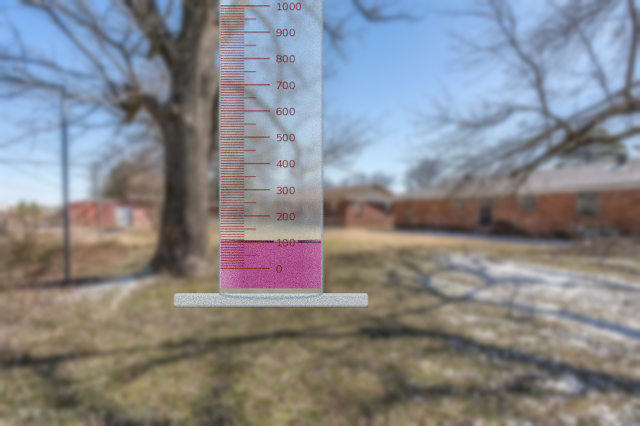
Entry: 100
